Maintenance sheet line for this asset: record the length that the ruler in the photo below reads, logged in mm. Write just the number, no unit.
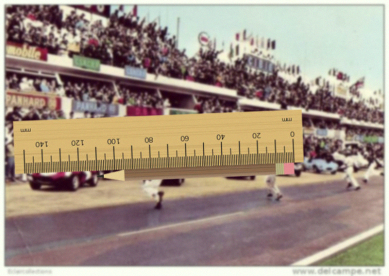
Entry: 110
